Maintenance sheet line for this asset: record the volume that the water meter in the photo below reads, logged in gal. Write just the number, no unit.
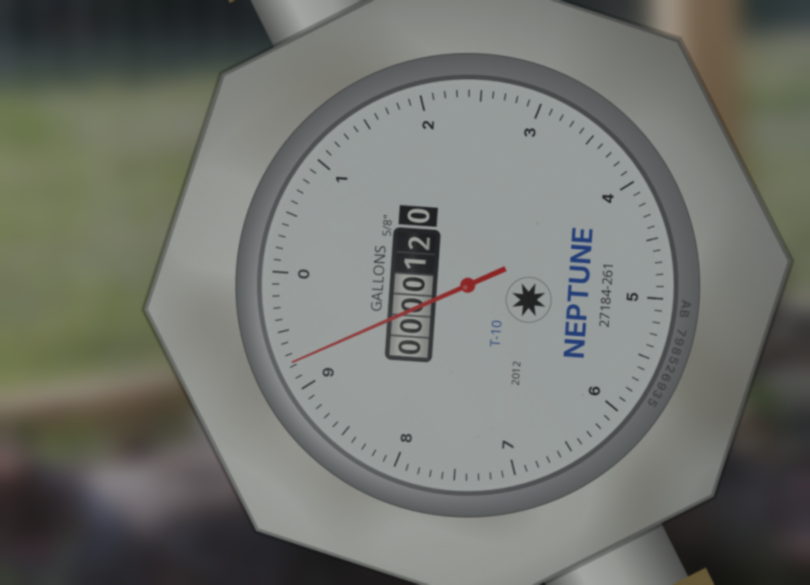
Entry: 119.2
